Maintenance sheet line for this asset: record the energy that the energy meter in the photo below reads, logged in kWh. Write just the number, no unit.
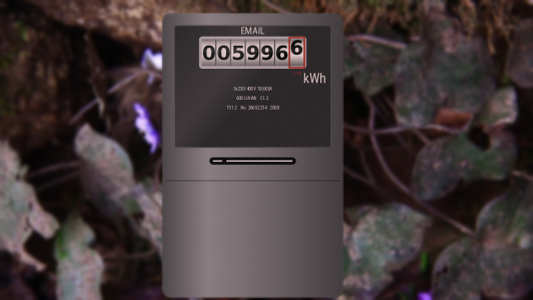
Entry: 5996.6
